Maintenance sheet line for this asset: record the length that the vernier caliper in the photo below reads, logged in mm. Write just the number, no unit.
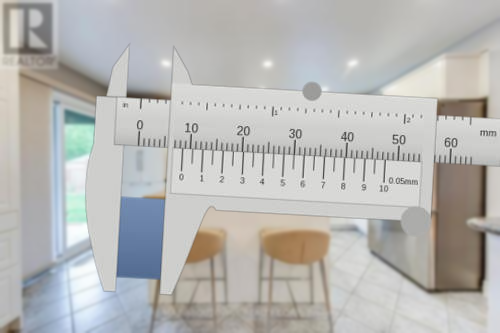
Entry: 8.5
